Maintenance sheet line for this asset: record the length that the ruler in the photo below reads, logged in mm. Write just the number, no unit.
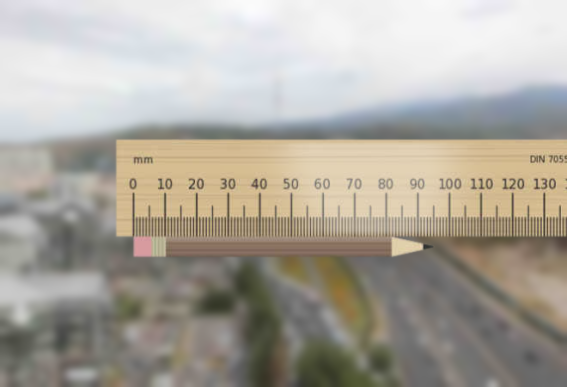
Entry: 95
